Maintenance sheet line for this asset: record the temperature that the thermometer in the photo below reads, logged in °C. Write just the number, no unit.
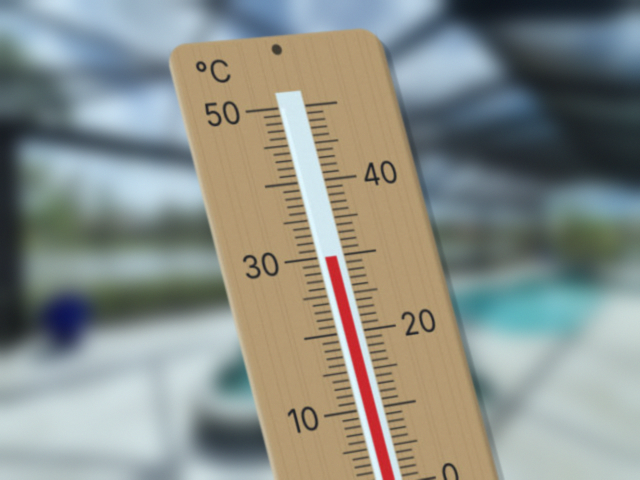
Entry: 30
